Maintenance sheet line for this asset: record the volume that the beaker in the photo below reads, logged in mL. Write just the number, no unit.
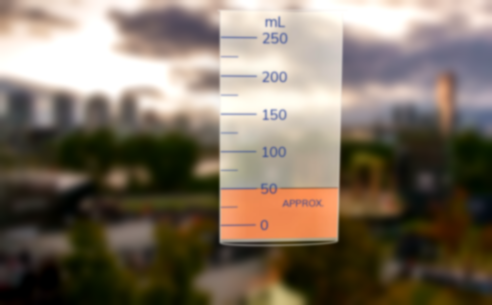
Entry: 50
